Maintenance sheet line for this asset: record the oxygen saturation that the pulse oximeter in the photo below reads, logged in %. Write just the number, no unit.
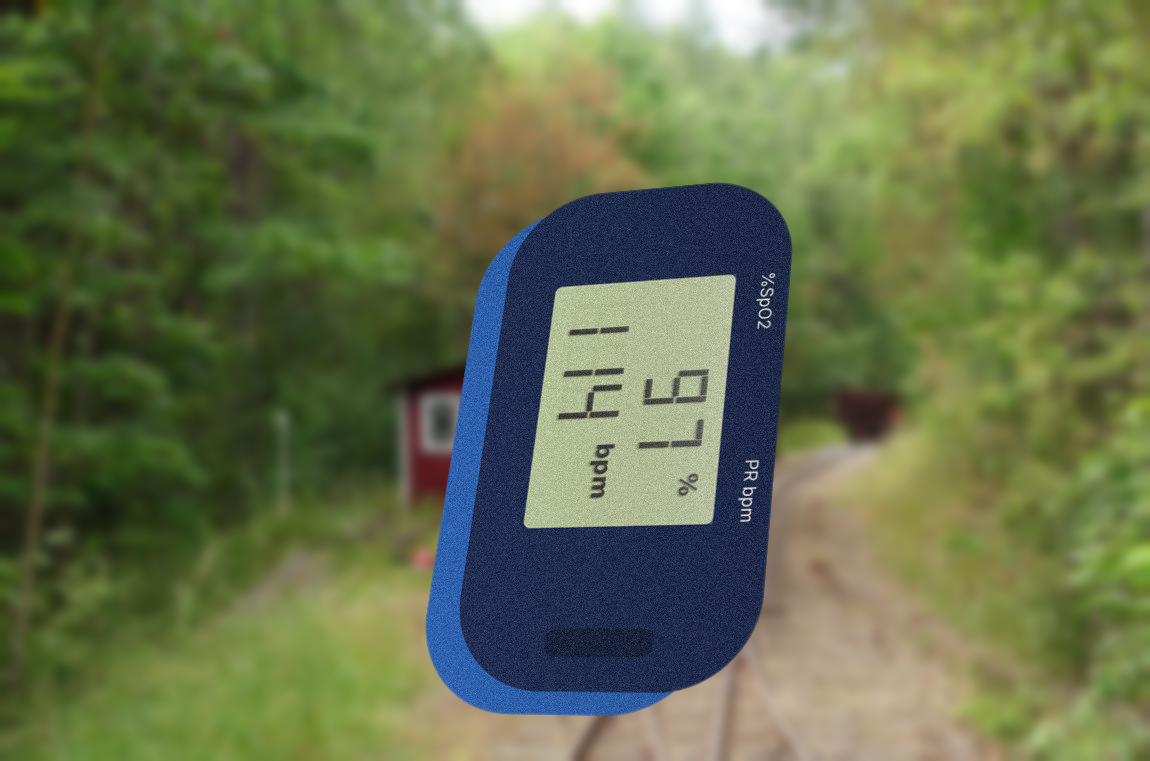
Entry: 97
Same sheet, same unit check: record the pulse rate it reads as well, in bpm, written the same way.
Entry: 114
